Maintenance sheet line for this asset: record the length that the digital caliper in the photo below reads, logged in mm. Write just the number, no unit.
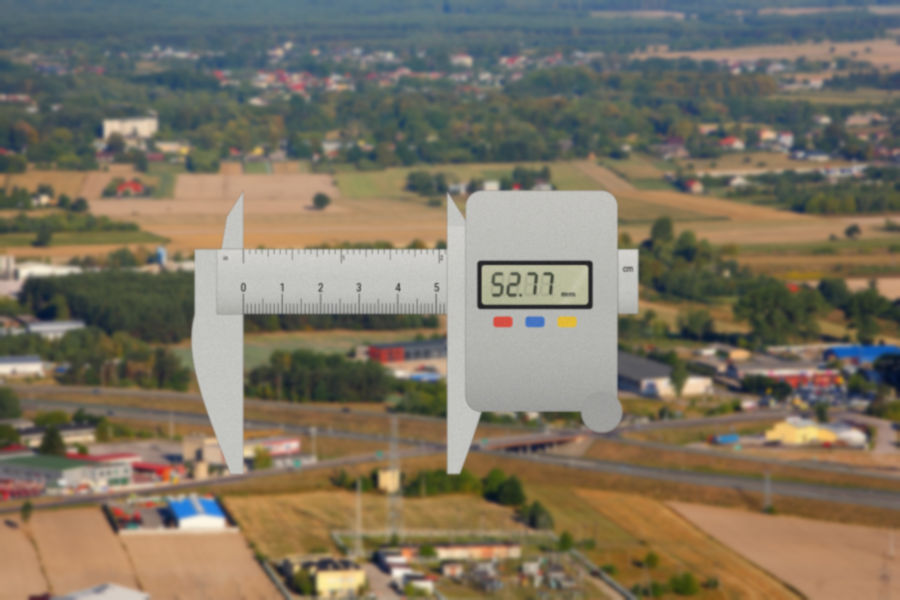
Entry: 52.77
